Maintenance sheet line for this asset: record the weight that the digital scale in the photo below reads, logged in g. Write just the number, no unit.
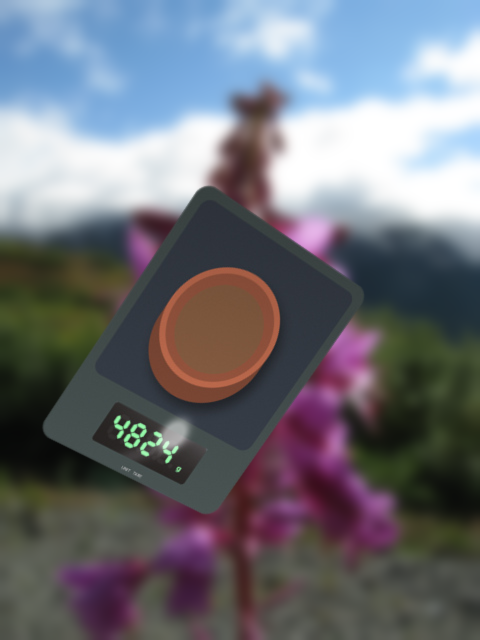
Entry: 4824
